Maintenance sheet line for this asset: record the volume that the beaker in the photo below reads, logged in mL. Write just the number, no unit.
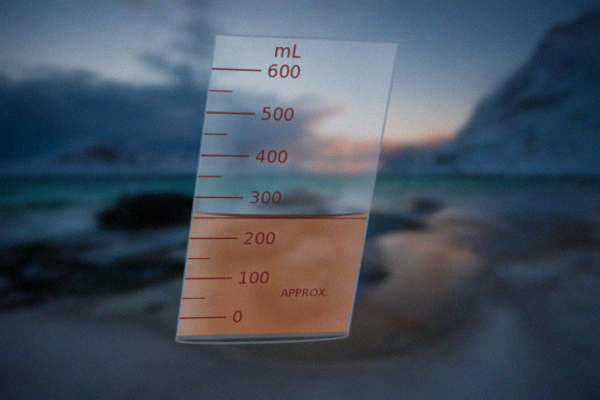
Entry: 250
